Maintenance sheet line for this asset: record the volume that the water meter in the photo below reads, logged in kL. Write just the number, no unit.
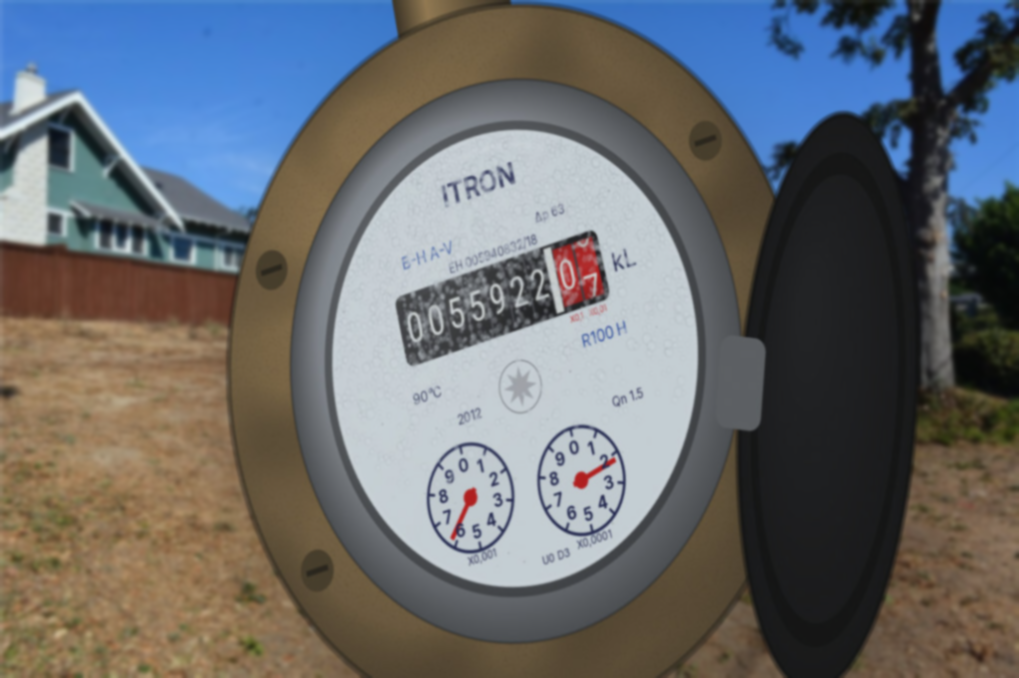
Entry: 55922.0662
